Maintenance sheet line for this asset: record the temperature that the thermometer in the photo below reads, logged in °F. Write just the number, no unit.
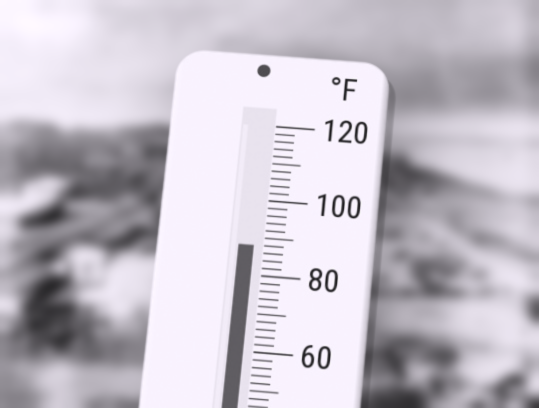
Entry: 88
